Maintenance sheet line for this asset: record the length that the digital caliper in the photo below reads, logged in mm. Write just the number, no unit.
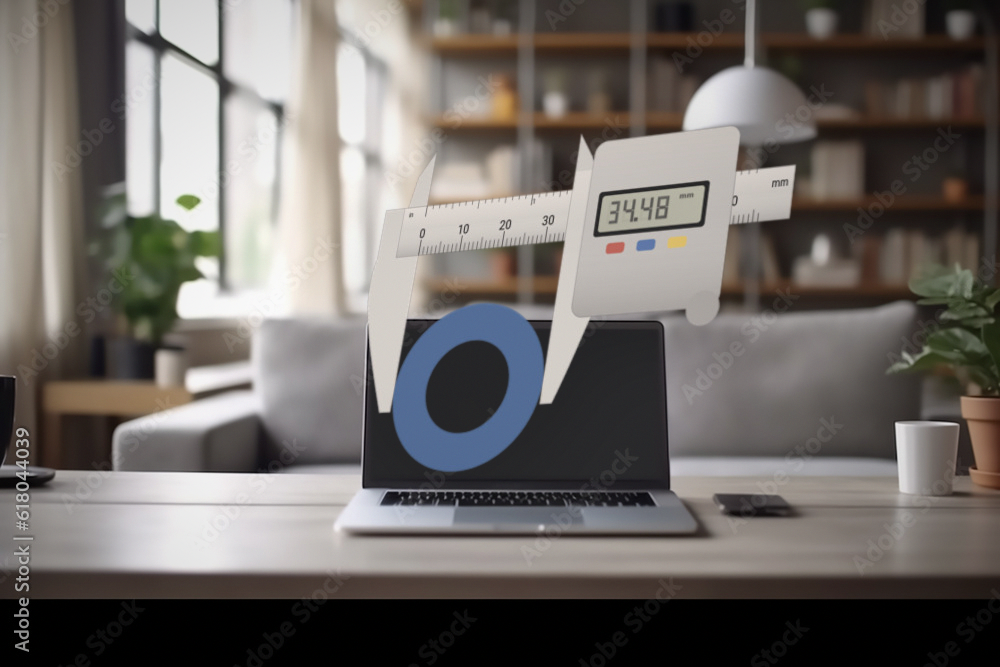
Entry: 34.48
